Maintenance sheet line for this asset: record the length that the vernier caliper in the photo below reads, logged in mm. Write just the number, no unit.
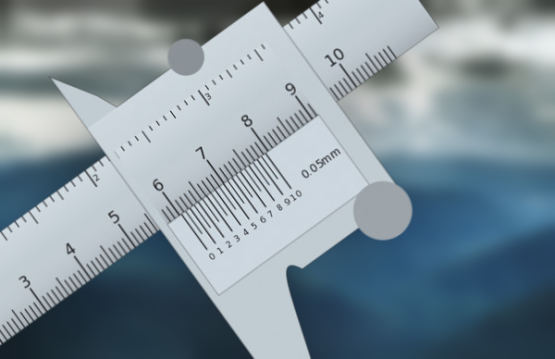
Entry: 60.4
